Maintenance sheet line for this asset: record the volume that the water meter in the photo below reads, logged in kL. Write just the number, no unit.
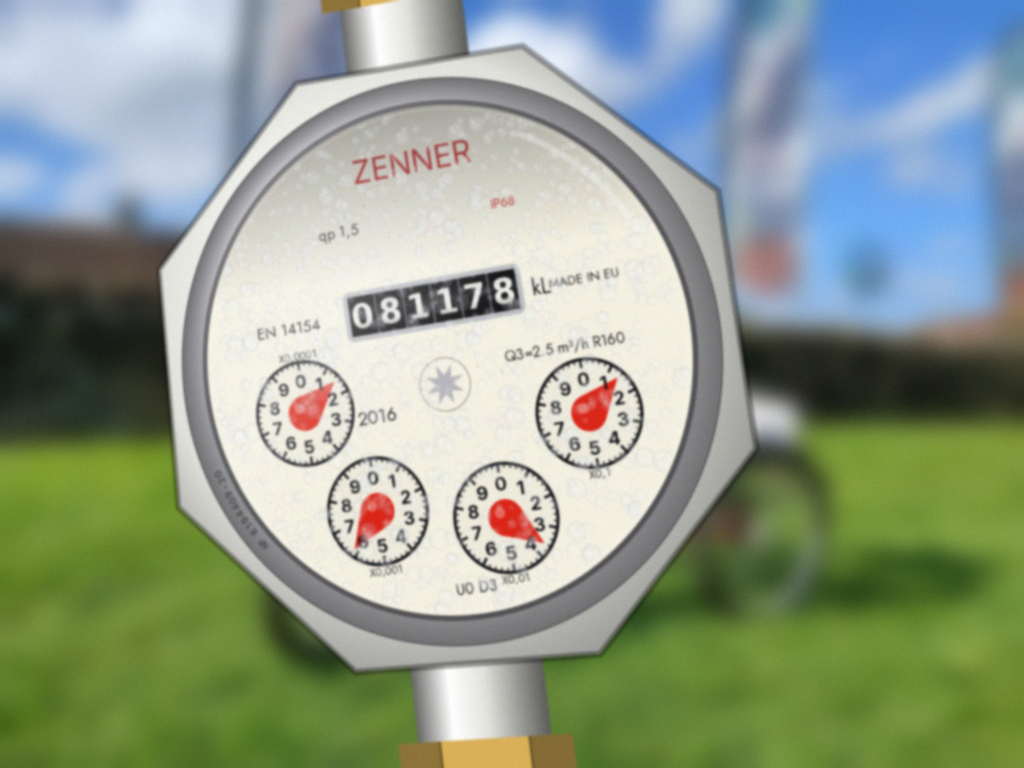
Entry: 81178.1361
